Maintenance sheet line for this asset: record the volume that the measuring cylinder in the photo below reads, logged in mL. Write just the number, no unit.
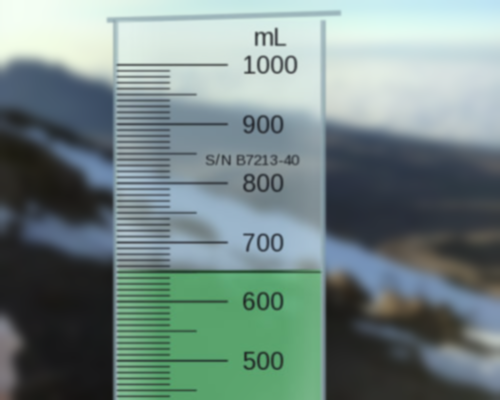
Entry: 650
